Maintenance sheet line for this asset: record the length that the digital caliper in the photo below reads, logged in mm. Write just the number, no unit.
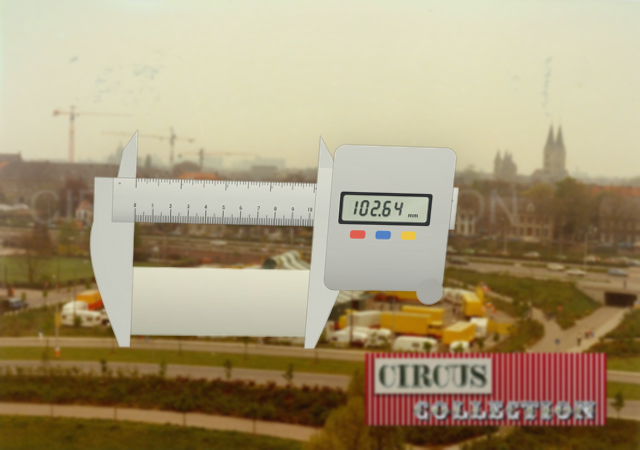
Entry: 102.64
